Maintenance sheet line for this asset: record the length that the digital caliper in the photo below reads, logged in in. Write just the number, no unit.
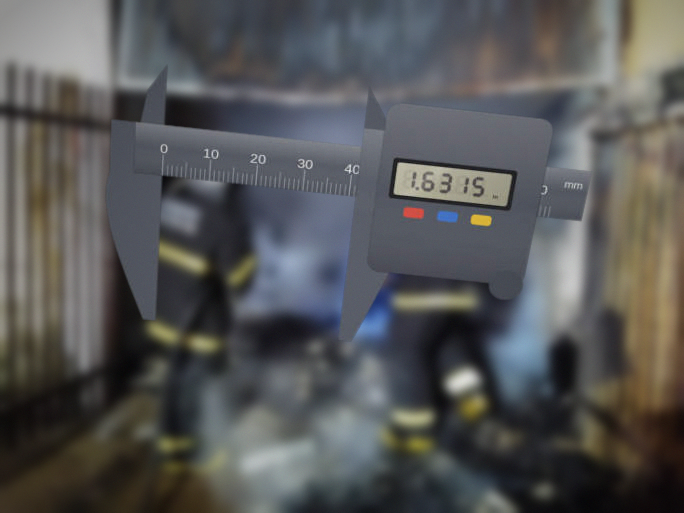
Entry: 1.6315
